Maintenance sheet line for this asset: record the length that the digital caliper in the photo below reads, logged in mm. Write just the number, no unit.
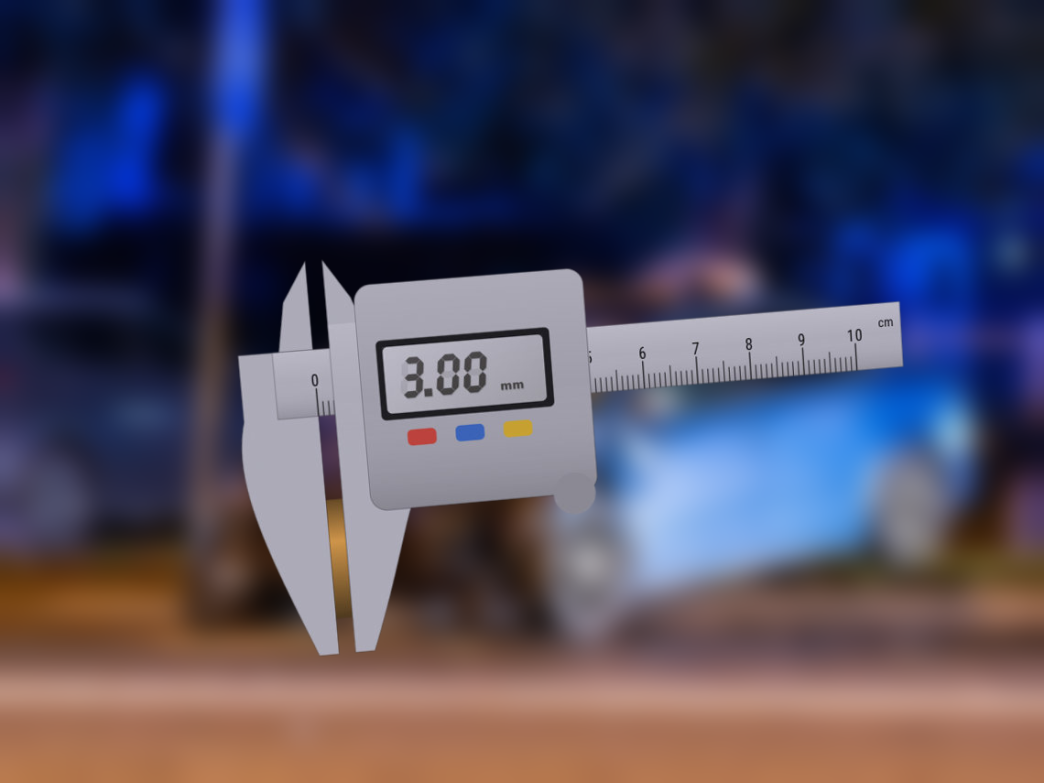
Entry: 3.00
